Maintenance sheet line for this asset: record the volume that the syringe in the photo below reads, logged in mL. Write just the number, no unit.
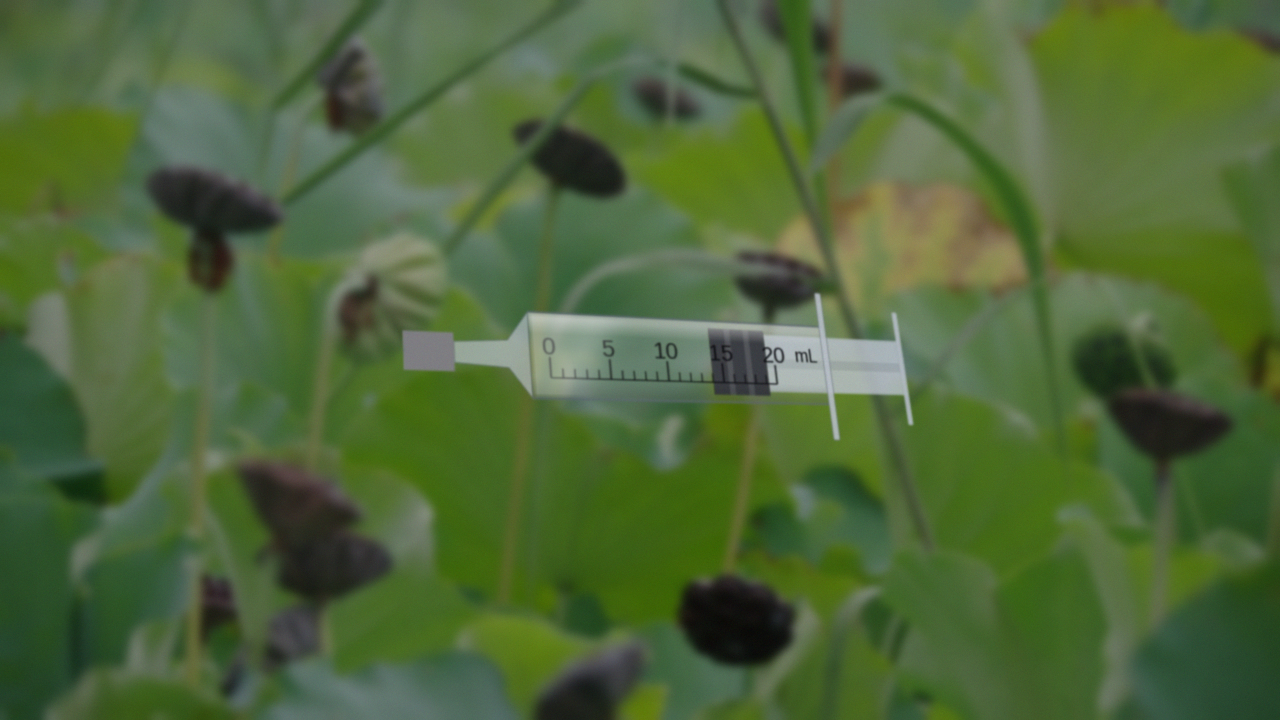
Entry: 14
